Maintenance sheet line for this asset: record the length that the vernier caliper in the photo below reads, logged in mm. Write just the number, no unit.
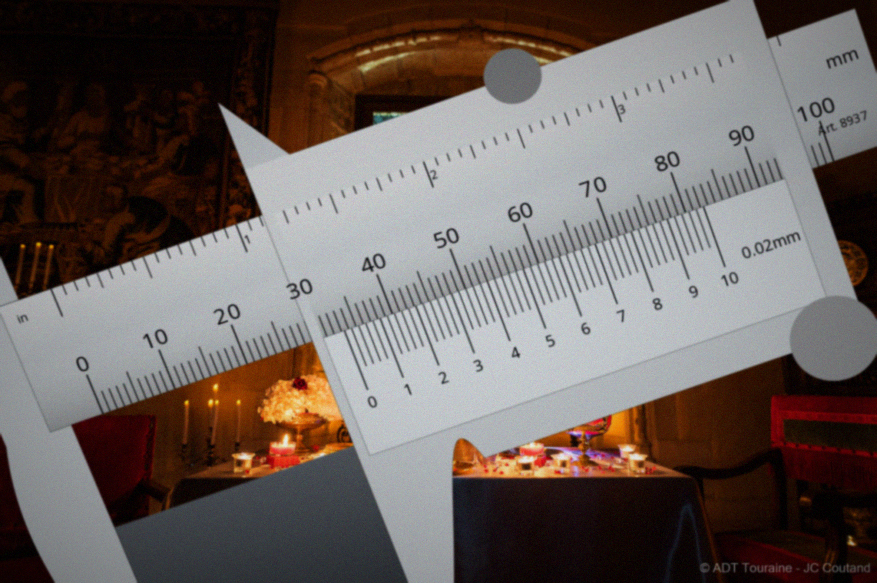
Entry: 33.4
